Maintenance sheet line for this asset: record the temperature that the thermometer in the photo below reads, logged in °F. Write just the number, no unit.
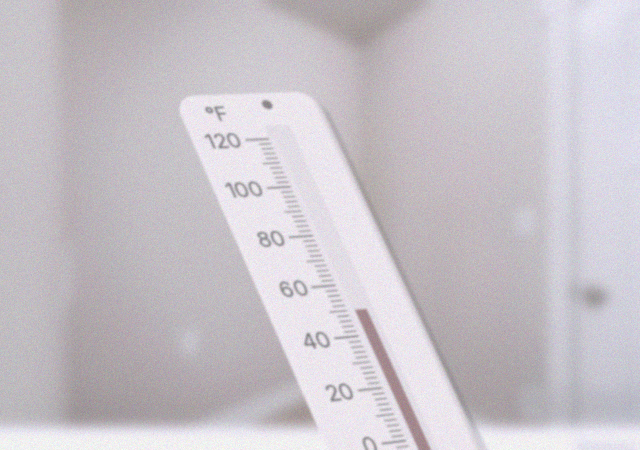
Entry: 50
